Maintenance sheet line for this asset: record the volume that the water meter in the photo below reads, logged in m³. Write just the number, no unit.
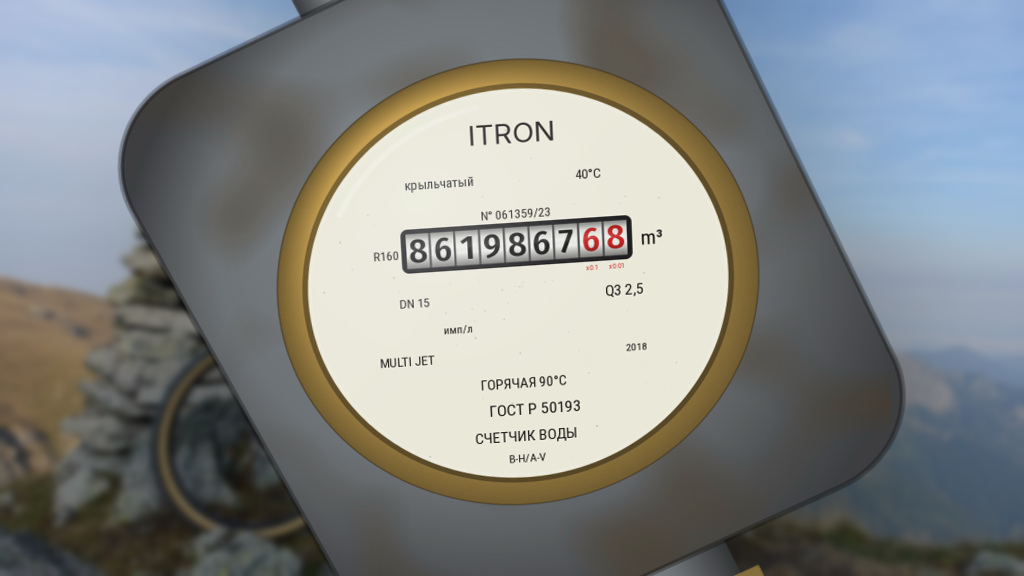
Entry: 8619867.68
